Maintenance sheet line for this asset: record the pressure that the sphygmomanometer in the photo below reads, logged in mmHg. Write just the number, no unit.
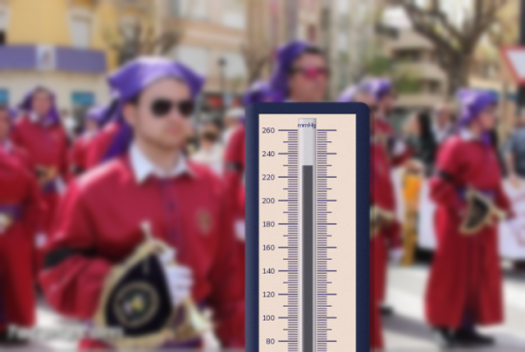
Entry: 230
